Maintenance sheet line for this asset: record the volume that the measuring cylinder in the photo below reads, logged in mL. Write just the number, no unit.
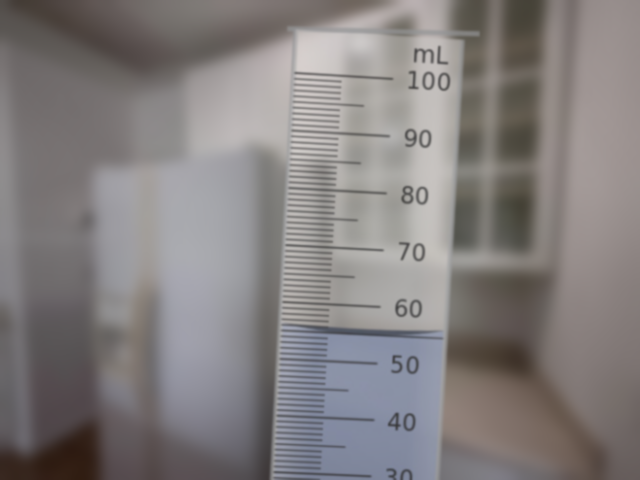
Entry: 55
